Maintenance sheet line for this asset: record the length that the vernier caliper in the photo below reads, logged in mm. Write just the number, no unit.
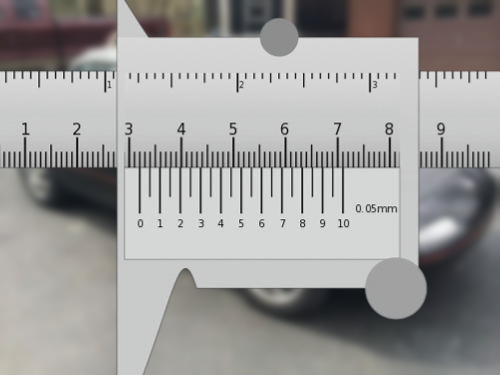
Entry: 32.0
